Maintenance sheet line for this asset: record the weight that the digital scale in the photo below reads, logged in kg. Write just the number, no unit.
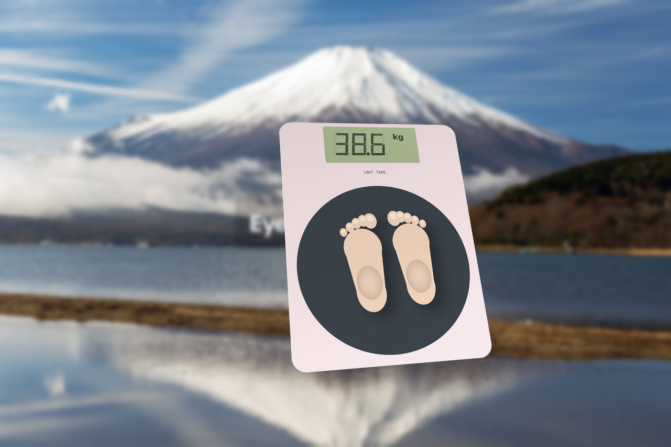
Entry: 38.6
